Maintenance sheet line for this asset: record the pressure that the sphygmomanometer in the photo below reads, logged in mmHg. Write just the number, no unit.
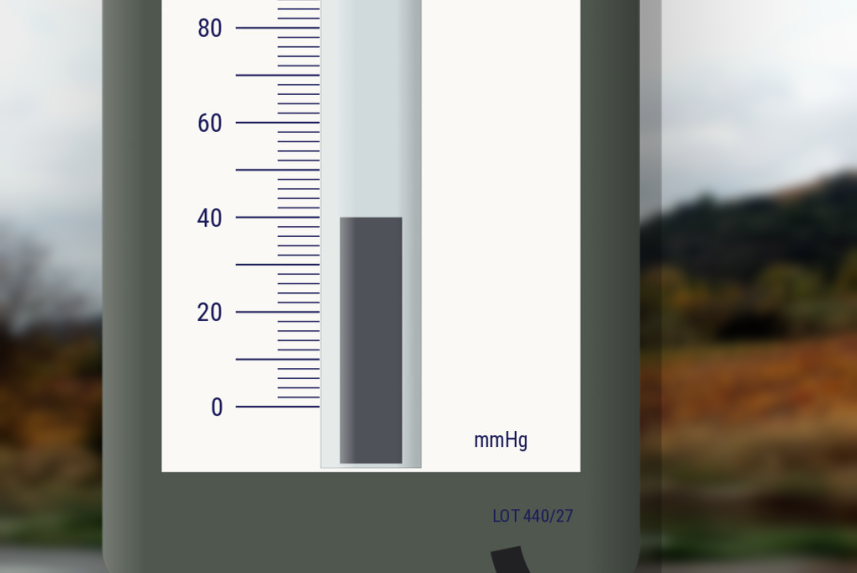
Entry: 40
